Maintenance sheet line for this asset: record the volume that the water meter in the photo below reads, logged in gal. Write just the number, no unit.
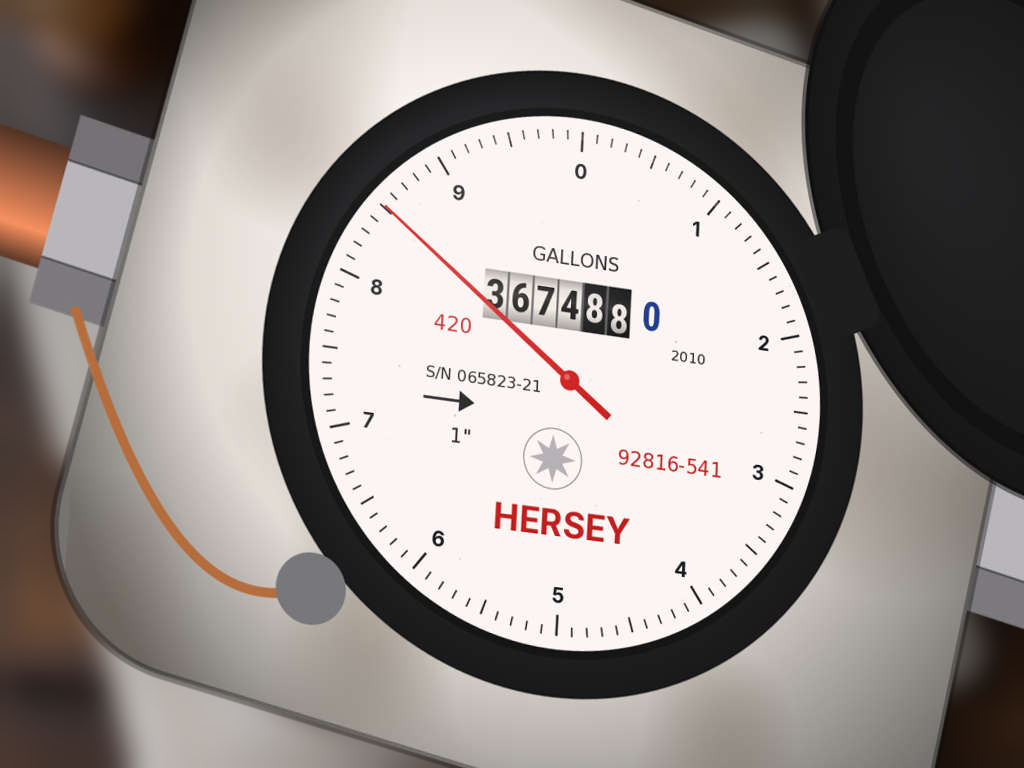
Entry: 3674878.5
